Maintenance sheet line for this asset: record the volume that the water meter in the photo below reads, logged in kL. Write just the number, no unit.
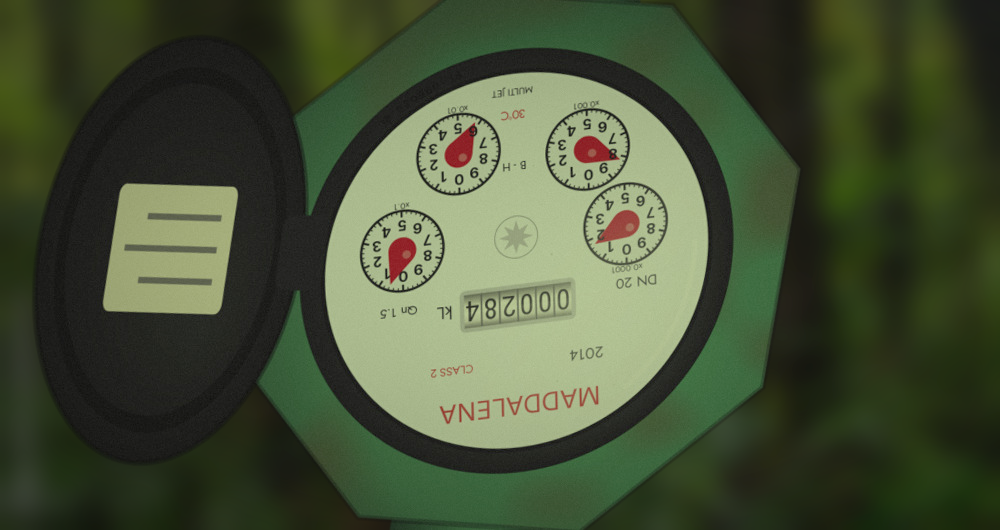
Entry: 284.0581
